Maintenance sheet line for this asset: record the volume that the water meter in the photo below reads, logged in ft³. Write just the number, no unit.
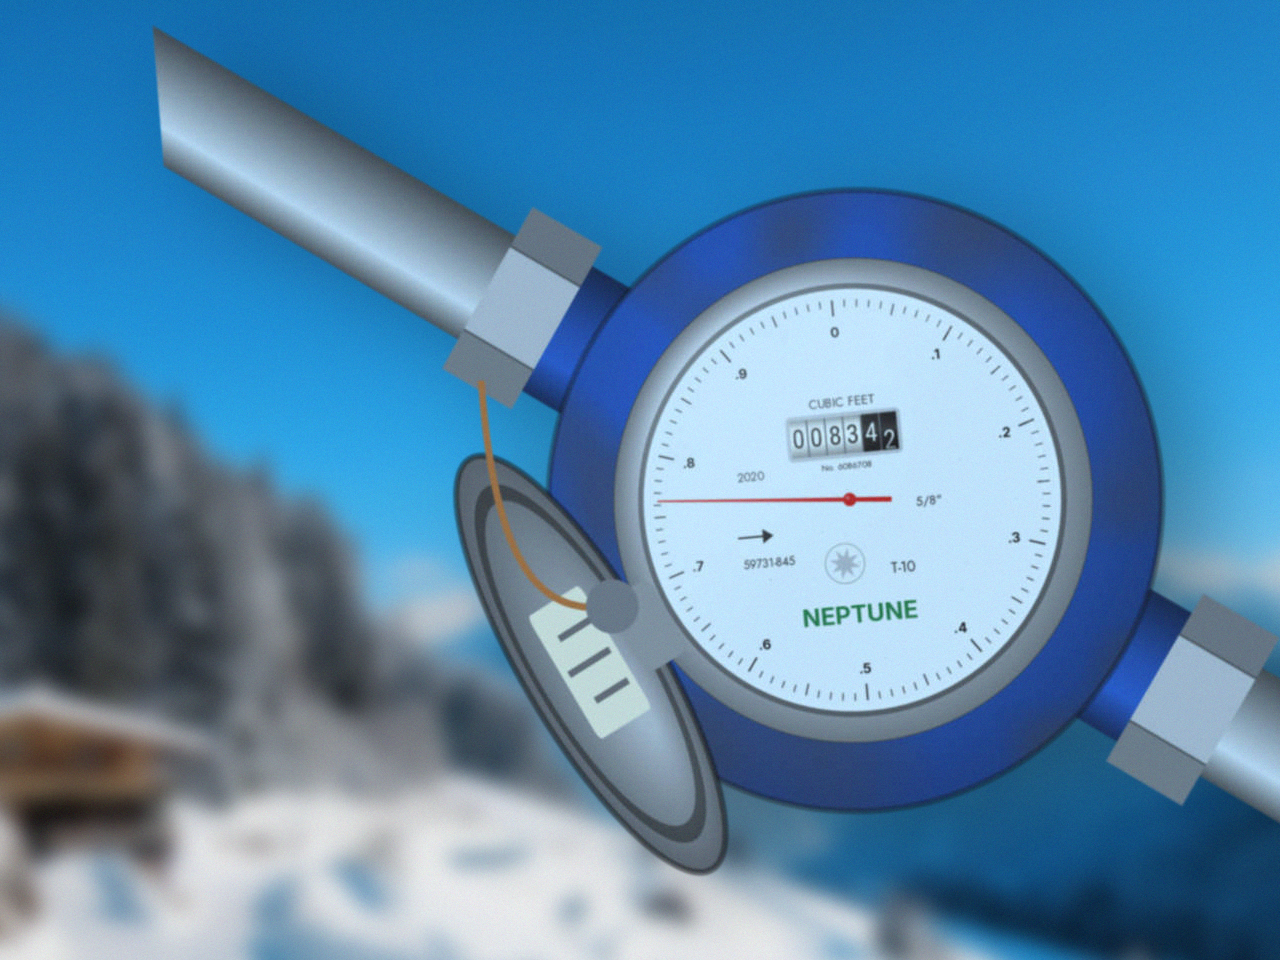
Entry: 8341.76
